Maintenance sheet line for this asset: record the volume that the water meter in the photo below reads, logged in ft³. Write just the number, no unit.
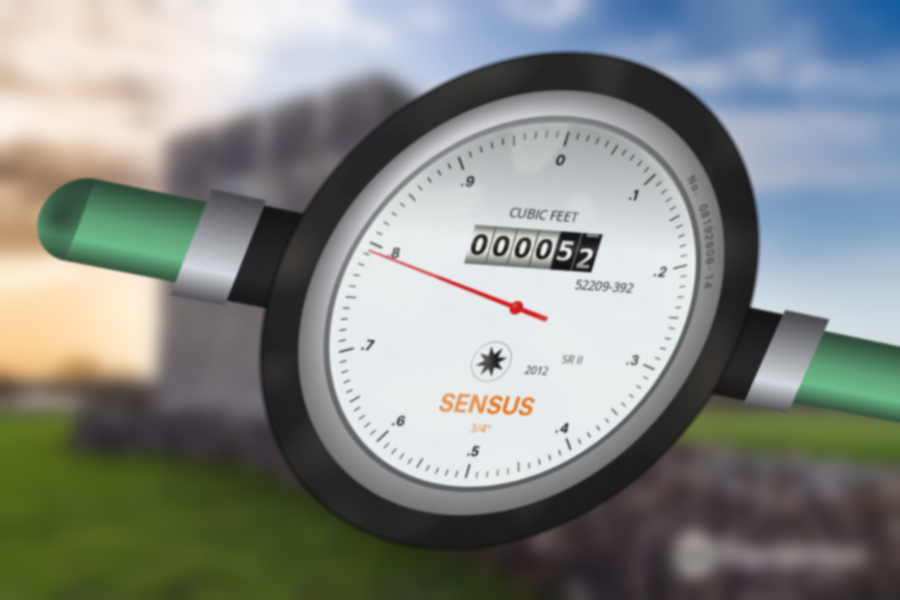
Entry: 51.79
